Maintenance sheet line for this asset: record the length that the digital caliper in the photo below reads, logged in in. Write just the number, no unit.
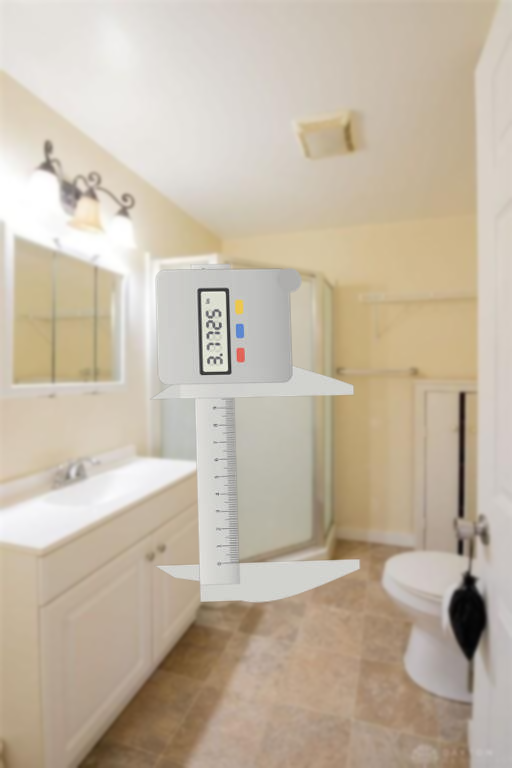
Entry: 3.7725
